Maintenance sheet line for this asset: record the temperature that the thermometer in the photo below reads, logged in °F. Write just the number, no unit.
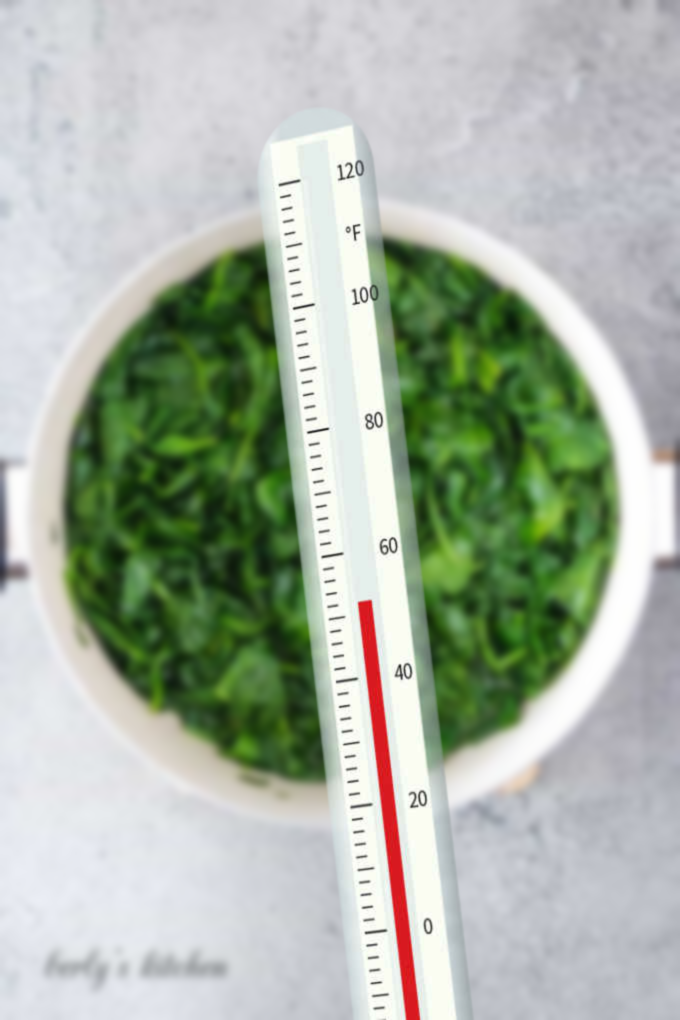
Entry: 52
